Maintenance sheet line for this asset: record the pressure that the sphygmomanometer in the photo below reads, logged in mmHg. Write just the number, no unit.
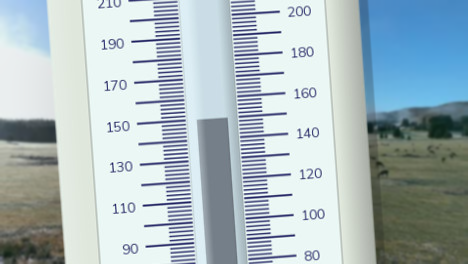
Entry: 150
